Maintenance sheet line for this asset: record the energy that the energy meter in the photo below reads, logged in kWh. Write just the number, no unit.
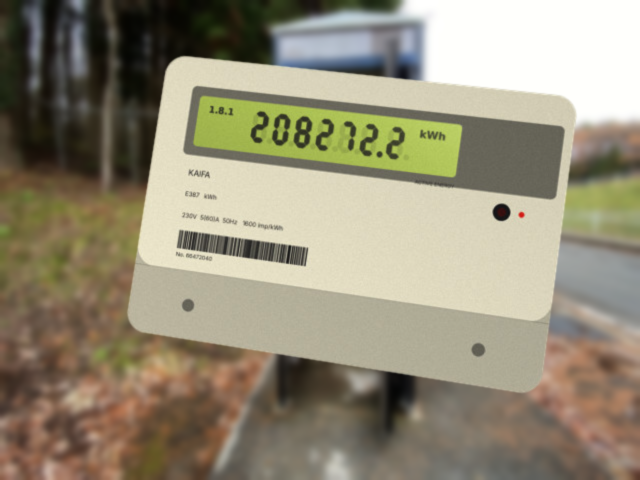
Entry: 208272.2
